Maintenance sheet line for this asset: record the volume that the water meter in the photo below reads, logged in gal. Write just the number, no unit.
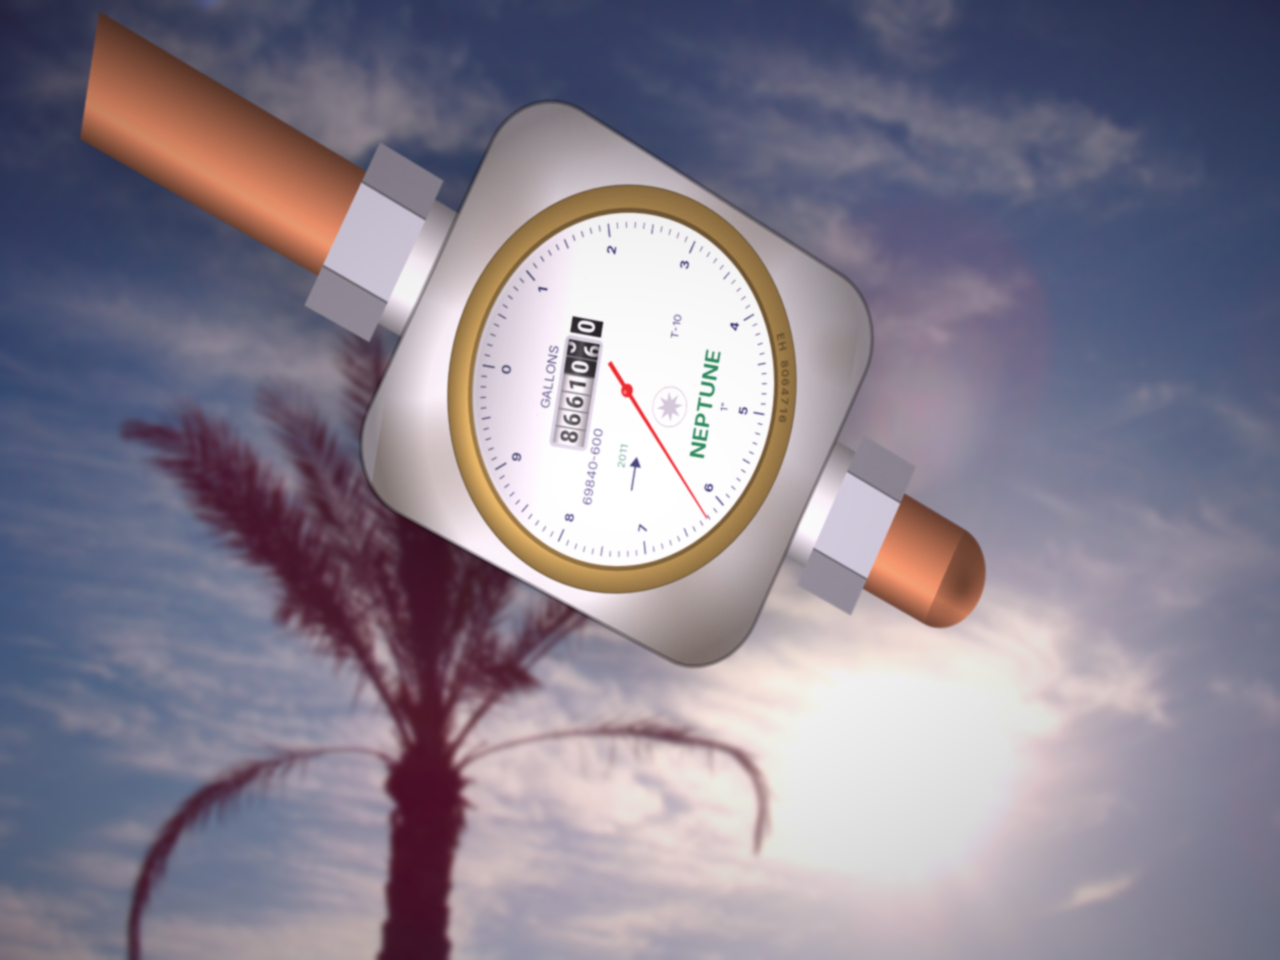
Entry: 8661056.2
